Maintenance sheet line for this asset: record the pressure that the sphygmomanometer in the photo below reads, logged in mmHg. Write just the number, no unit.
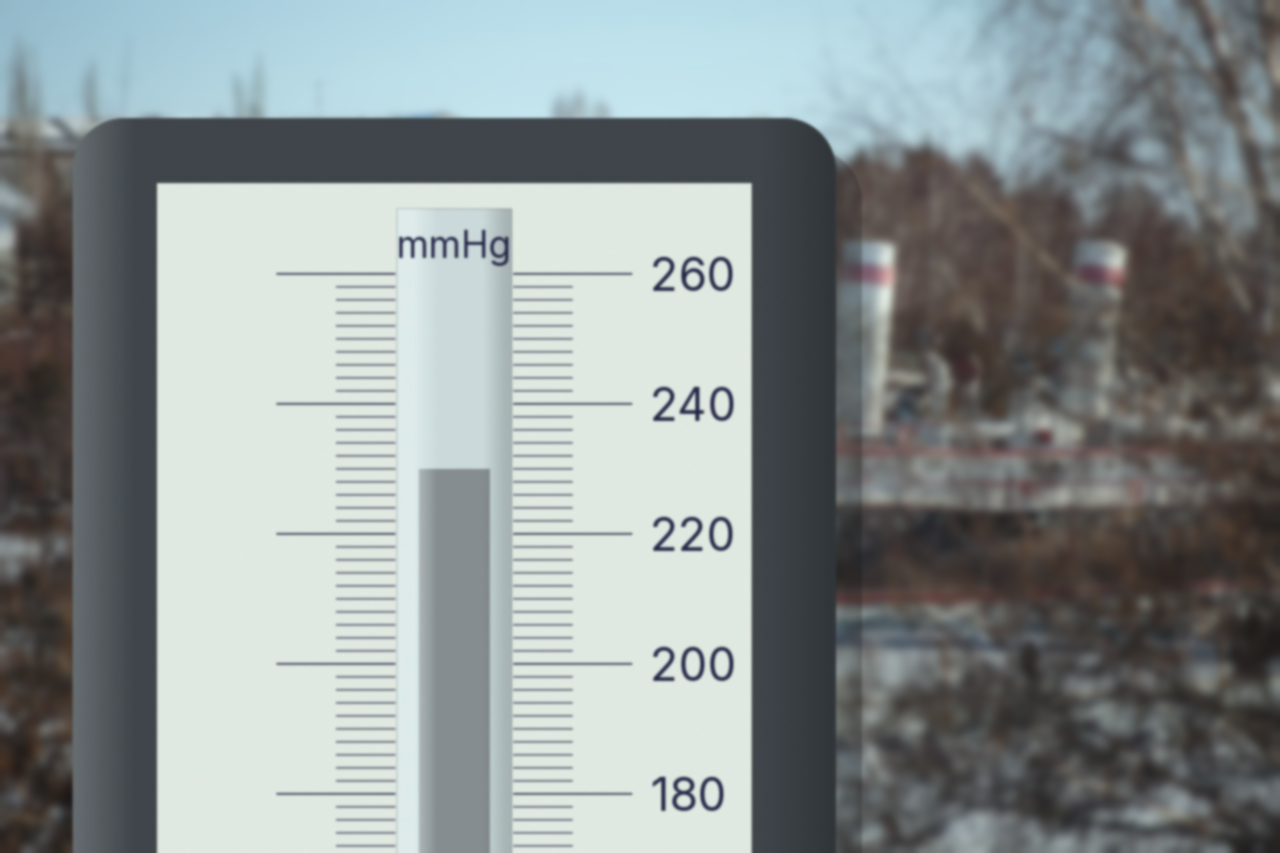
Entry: 230
